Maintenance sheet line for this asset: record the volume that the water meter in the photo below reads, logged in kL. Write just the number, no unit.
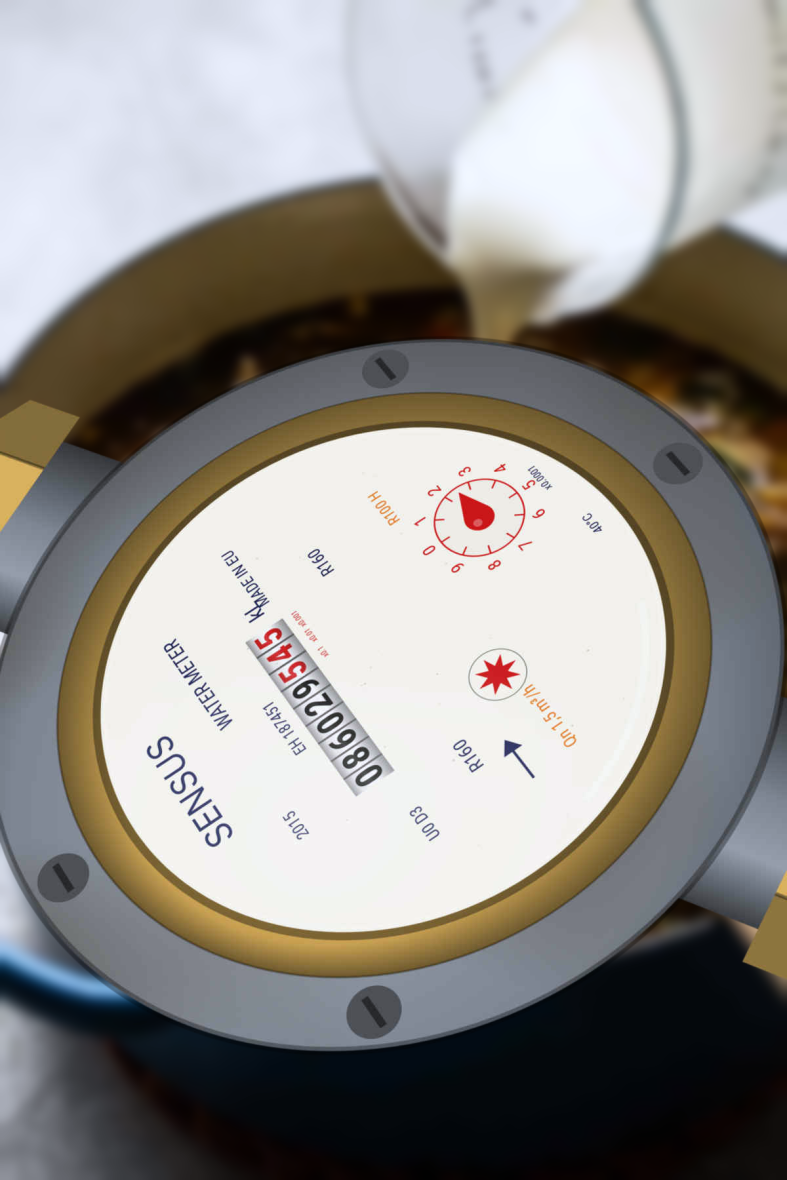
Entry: 86029.5452
